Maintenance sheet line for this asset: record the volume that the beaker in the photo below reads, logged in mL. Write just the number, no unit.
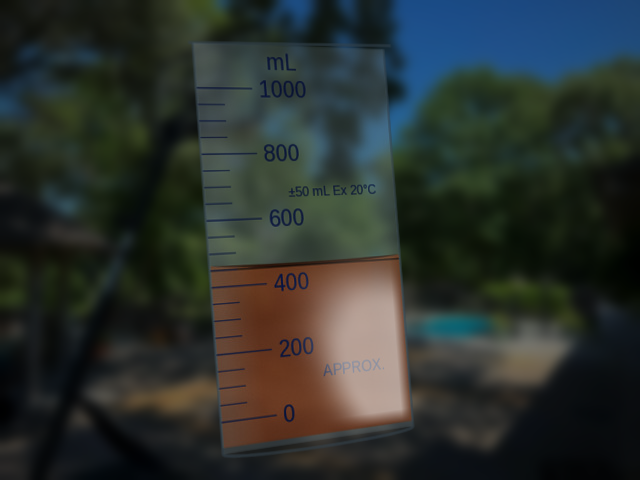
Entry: 450
